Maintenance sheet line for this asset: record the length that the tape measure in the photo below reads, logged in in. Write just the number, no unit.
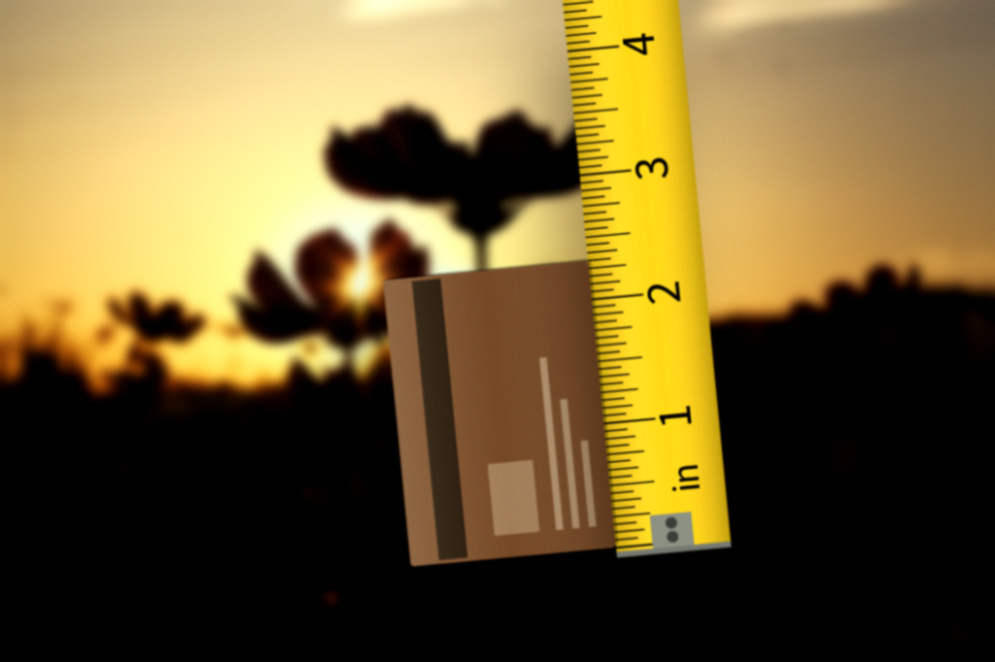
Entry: 2.3125
